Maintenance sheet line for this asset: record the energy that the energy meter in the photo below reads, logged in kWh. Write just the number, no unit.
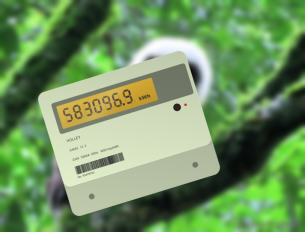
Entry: 583096.9
